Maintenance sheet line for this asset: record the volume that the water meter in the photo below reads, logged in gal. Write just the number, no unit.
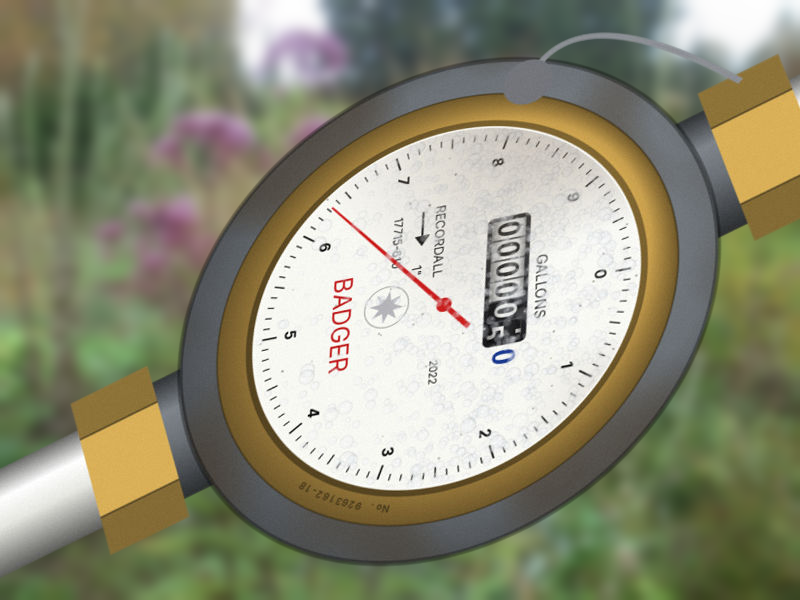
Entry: 46.3
